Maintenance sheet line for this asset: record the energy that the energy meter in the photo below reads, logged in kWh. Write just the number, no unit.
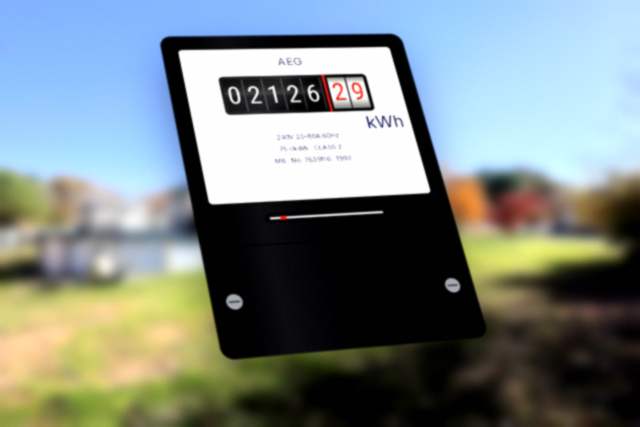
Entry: 2126.29
